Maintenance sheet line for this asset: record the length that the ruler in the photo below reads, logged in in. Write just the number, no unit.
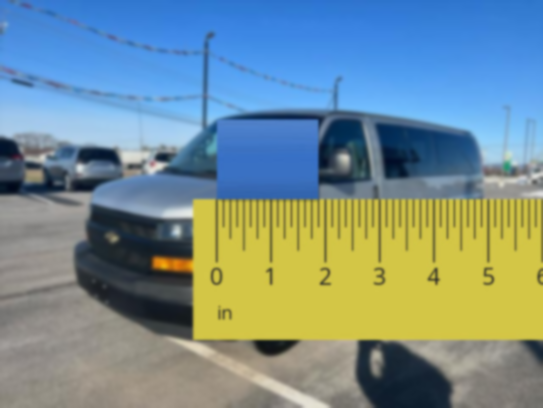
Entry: 1.875
